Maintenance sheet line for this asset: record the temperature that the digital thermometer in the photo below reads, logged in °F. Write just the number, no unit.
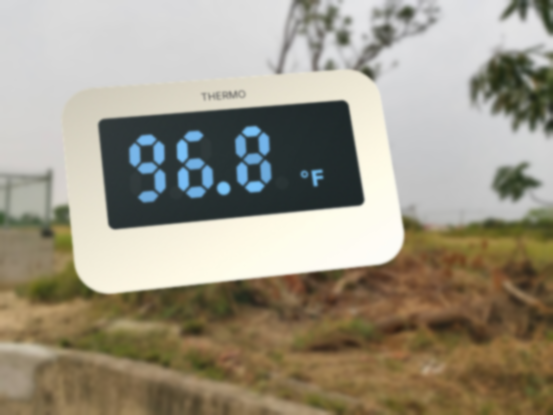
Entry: 96.8
